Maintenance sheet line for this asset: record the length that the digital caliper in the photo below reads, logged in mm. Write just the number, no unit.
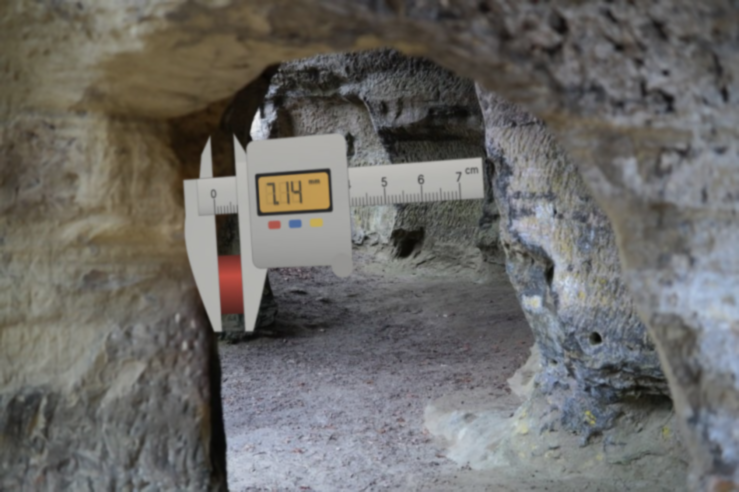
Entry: 7.14
